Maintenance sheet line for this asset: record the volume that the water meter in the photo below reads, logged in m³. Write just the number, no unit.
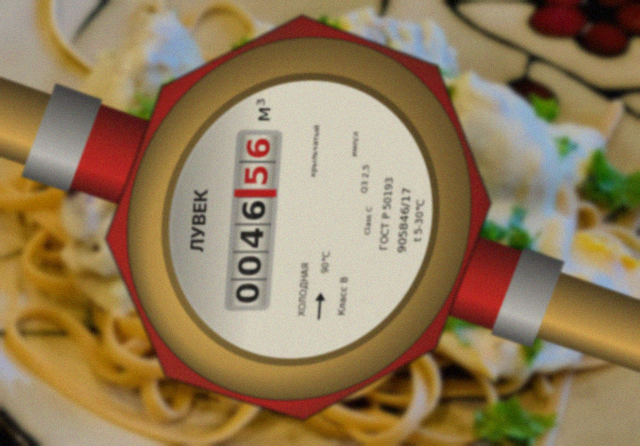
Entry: 46.56
